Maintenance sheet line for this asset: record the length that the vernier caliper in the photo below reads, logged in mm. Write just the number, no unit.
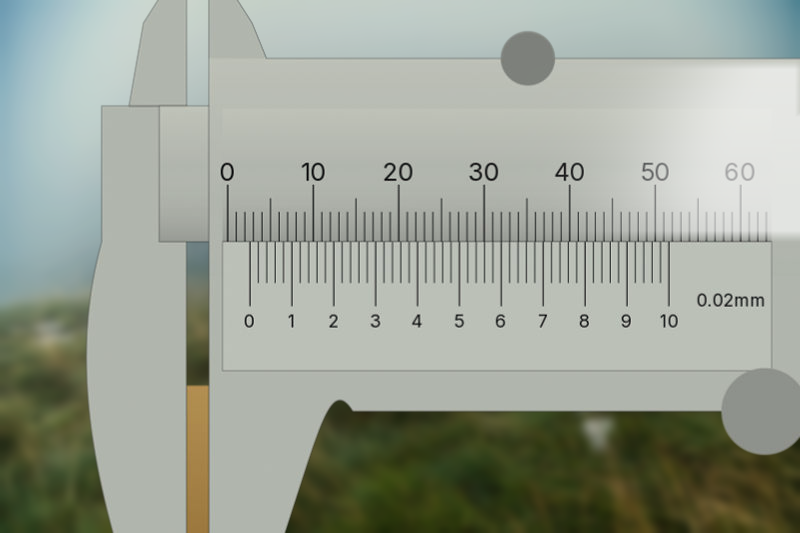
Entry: 2.6
